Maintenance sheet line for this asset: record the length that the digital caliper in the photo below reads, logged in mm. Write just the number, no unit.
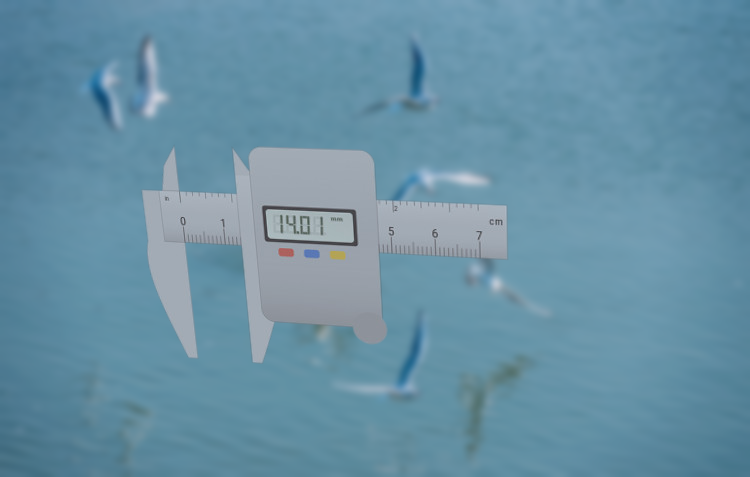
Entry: 14.01
